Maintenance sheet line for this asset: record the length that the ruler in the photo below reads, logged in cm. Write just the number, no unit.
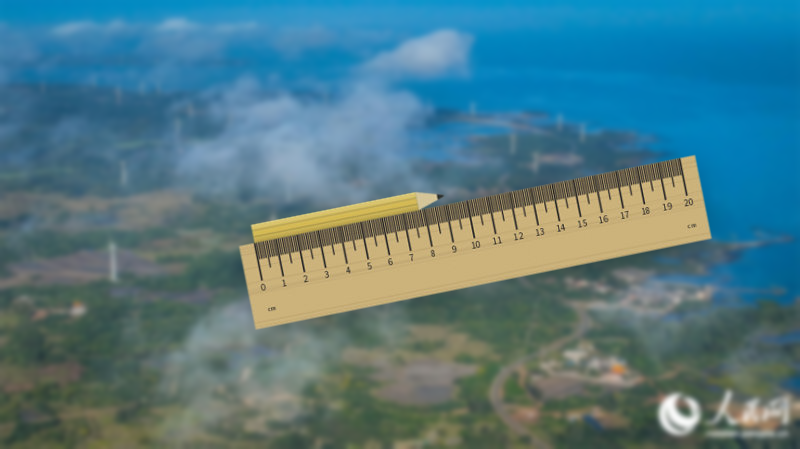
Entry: 9
